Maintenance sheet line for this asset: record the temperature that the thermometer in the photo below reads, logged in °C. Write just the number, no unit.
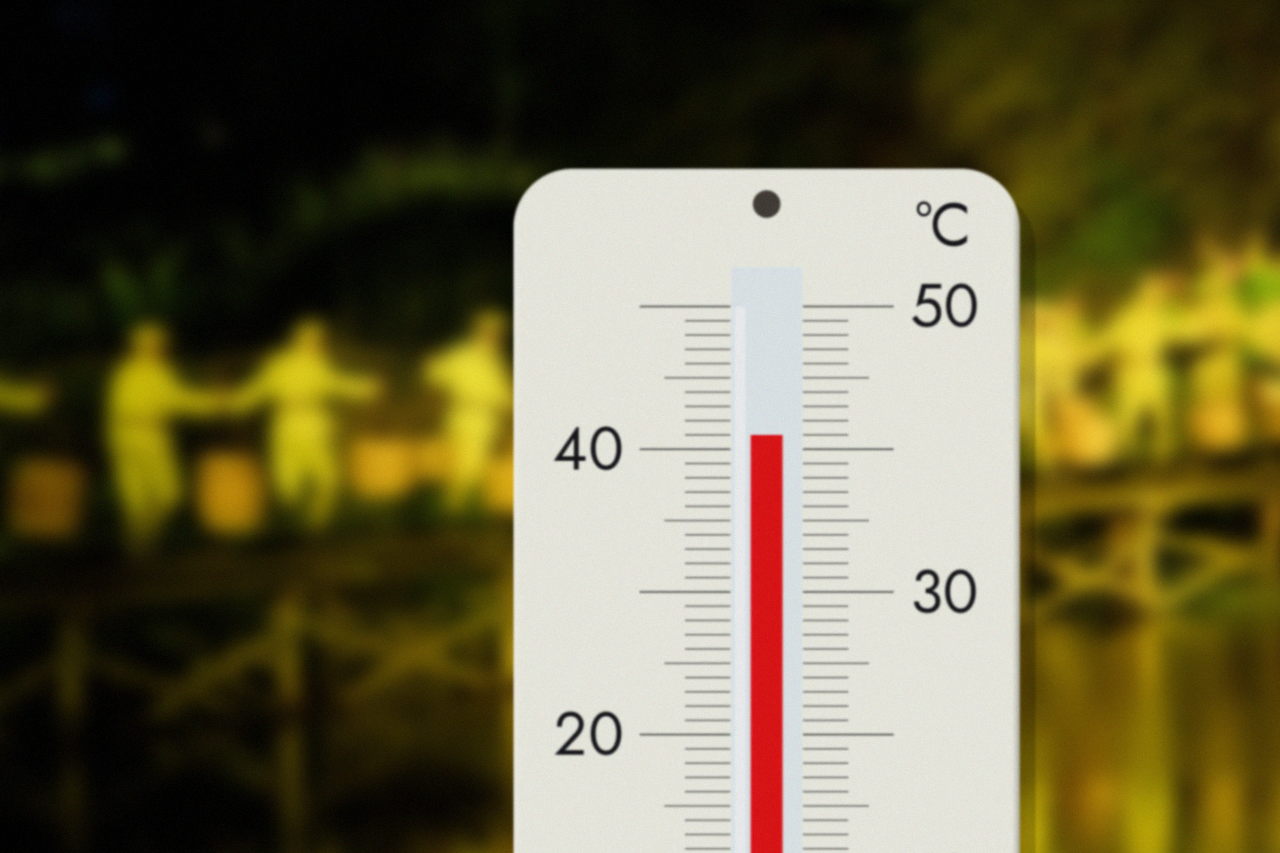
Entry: 41
